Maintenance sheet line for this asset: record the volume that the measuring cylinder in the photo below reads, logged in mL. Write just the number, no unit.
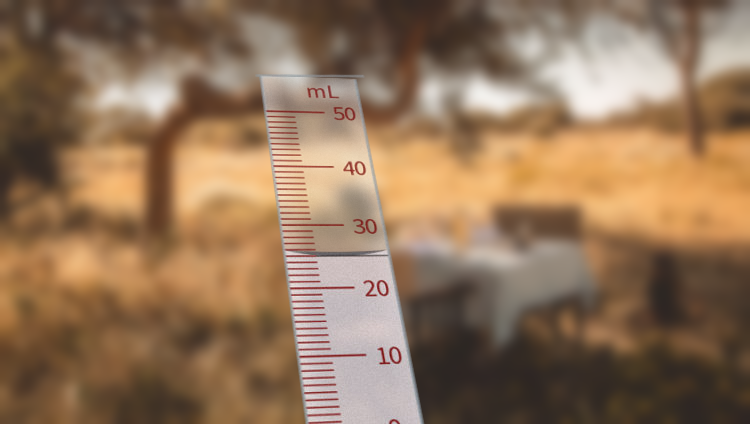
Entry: 25
